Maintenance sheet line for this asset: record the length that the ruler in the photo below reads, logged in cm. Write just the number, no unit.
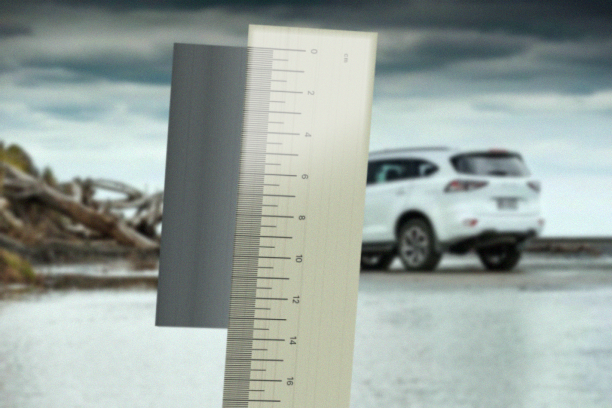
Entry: 13.5
